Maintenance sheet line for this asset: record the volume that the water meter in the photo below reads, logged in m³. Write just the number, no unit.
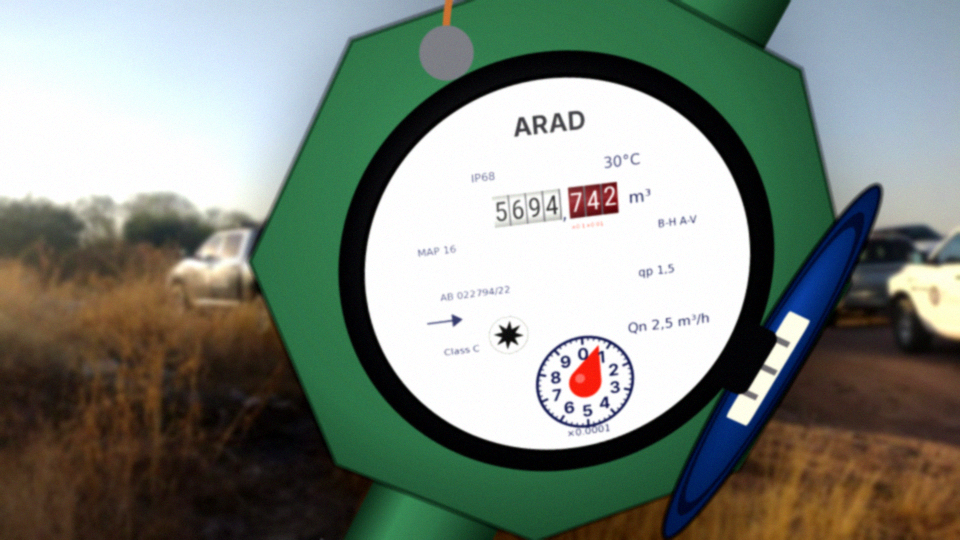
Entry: 5694.7420
